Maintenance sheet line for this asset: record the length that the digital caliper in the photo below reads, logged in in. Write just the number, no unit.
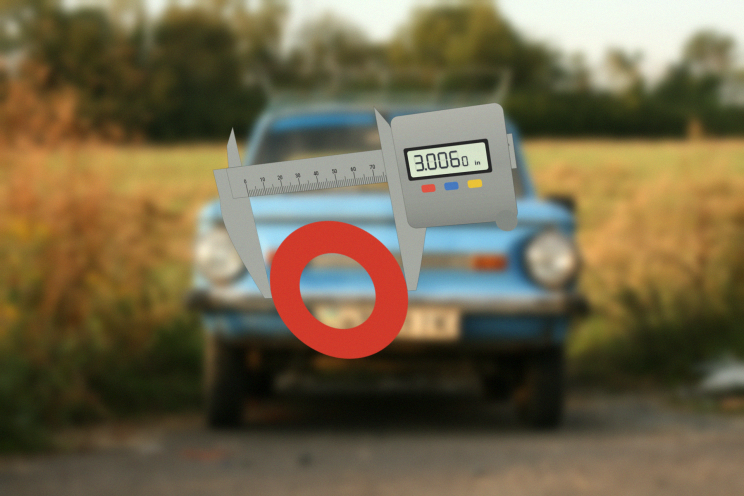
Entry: 3.0060
